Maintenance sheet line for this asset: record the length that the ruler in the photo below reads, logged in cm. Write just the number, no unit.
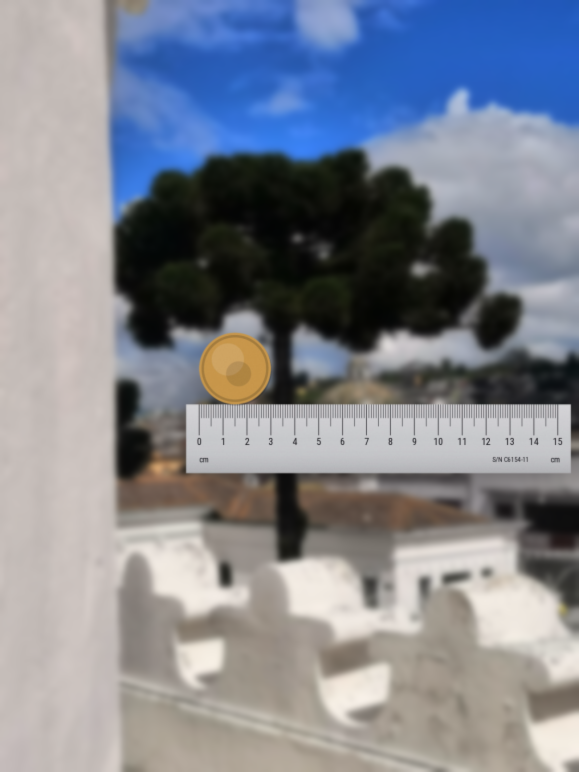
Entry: 3
